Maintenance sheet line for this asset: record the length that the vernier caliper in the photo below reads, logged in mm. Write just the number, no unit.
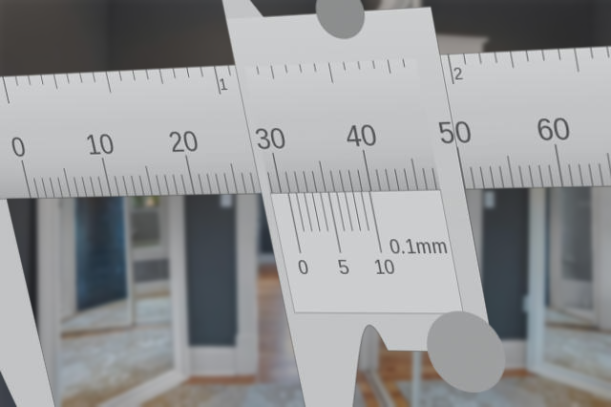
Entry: 30.8
